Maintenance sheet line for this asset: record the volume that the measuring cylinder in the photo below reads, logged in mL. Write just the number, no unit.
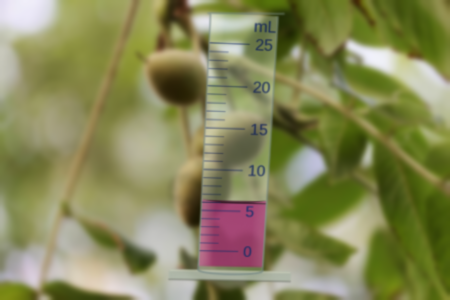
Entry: 6
